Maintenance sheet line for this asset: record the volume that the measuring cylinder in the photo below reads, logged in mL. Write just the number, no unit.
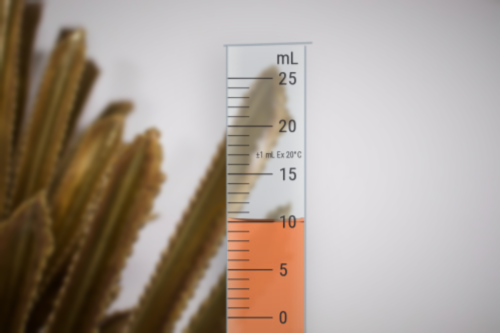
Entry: 10
